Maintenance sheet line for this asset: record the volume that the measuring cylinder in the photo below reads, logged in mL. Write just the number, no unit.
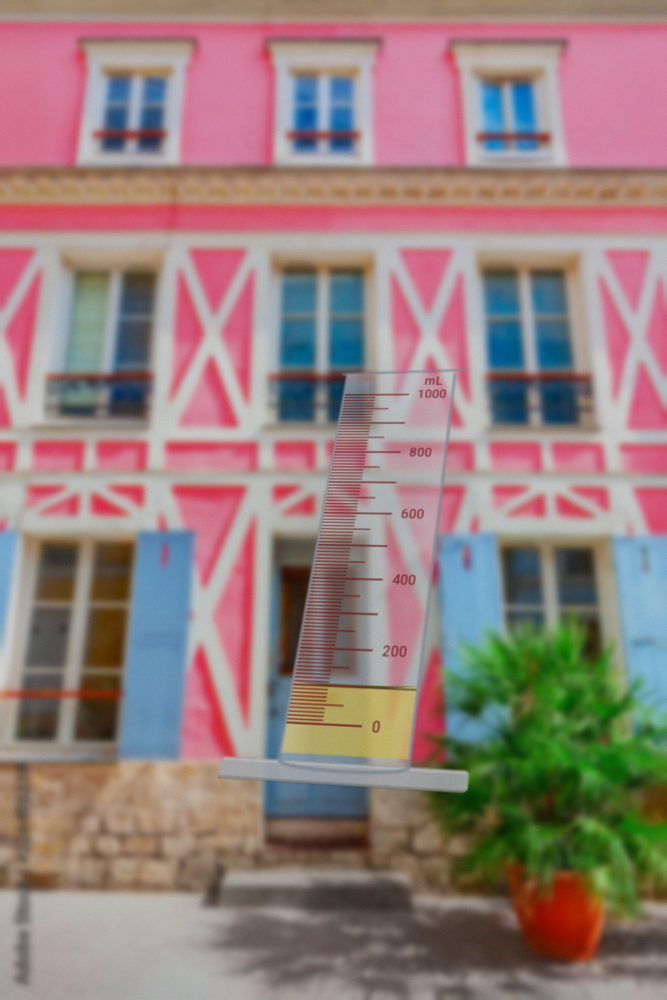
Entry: 100
